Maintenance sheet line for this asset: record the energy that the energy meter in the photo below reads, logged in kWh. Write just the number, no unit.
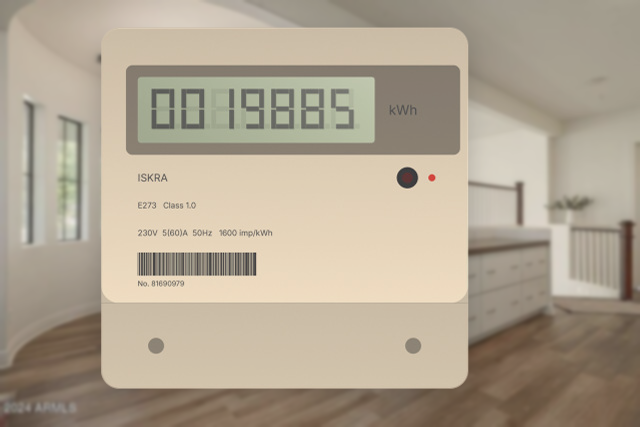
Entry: 19885
